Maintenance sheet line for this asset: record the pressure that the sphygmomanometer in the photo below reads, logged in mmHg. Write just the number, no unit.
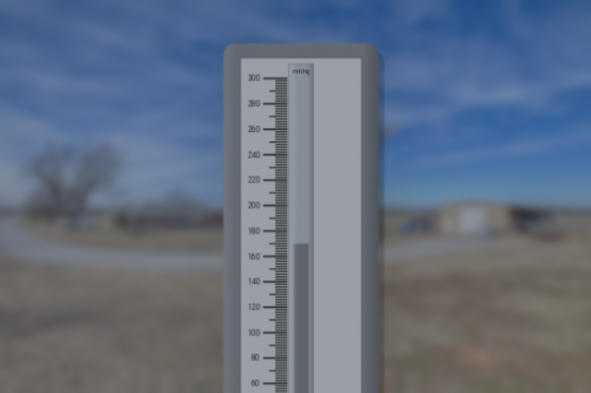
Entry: 170
